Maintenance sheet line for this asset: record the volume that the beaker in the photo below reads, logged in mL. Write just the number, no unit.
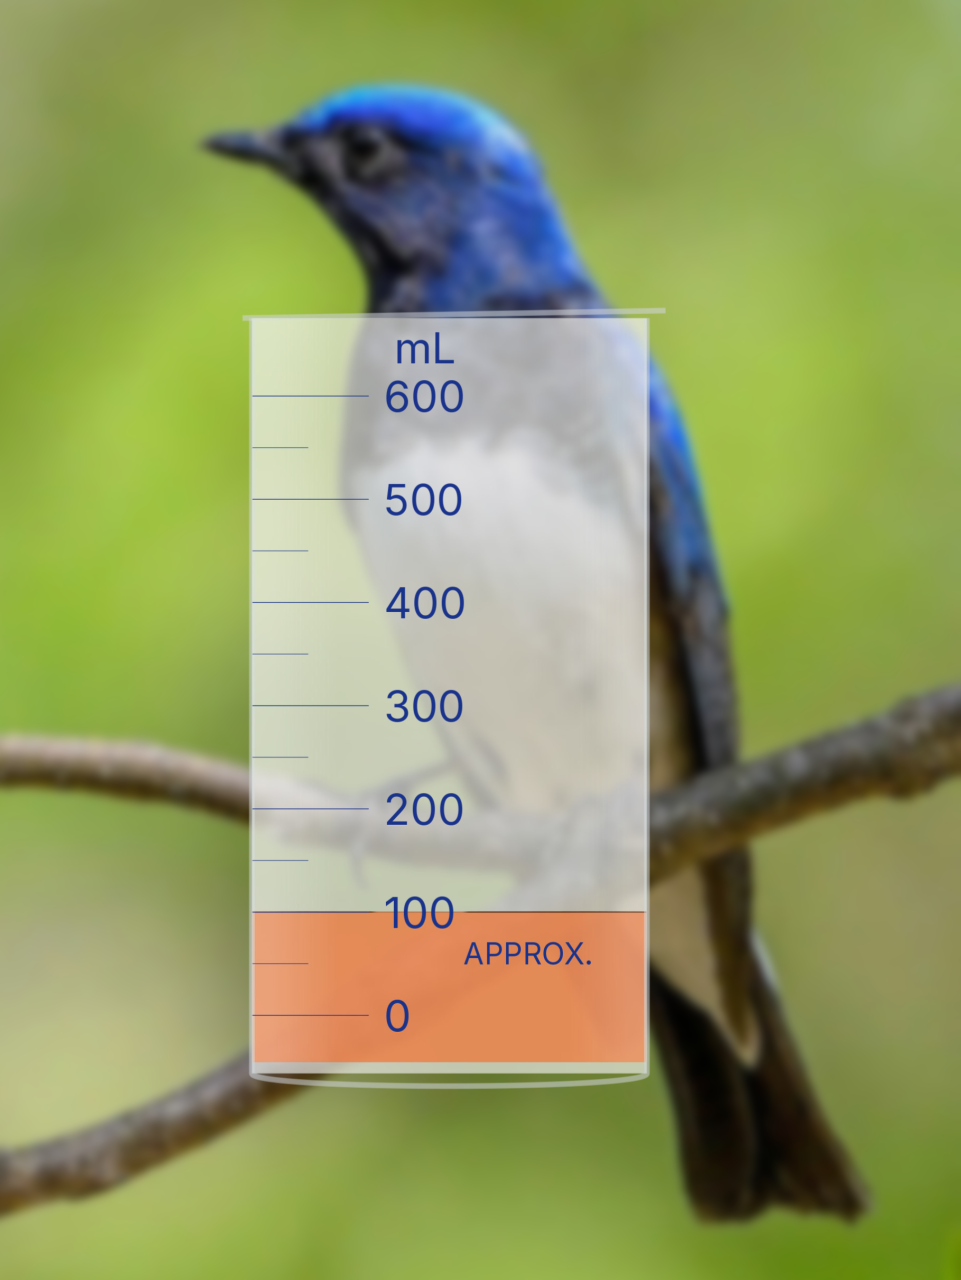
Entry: 100
